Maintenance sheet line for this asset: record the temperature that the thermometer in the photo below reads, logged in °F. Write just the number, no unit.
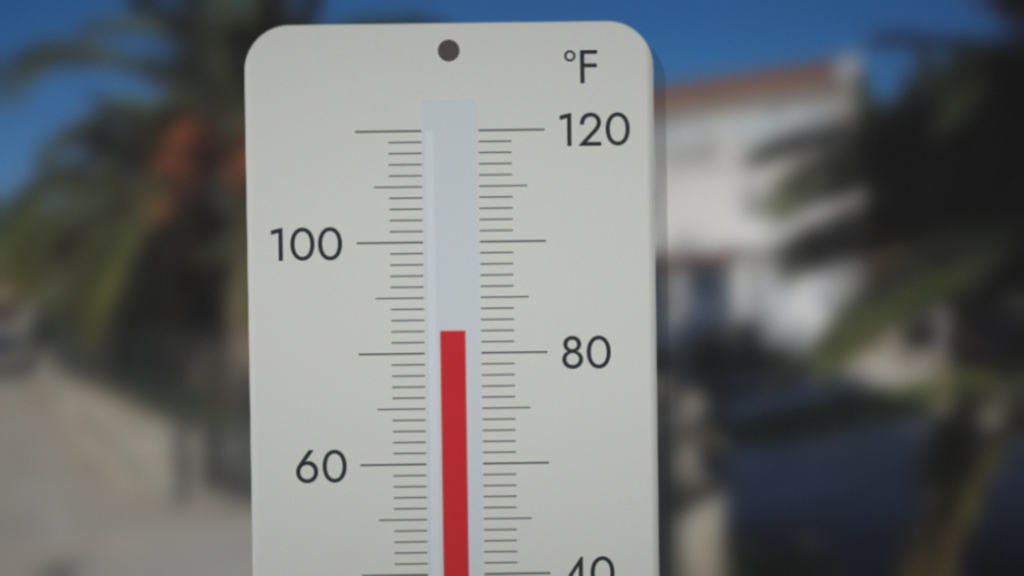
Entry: 84
